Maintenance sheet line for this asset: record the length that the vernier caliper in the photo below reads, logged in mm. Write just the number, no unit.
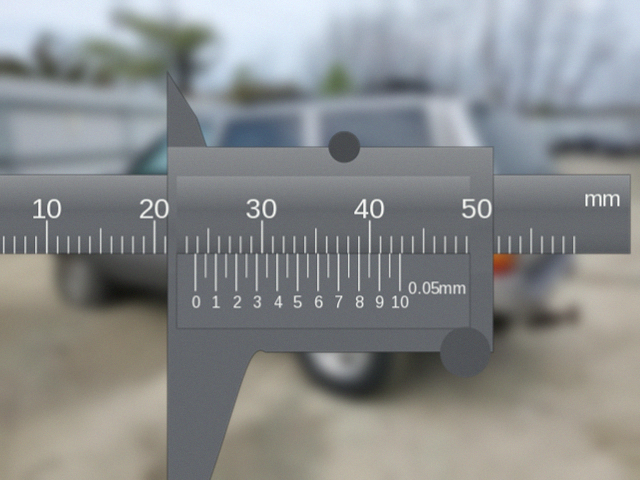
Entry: 23.8
